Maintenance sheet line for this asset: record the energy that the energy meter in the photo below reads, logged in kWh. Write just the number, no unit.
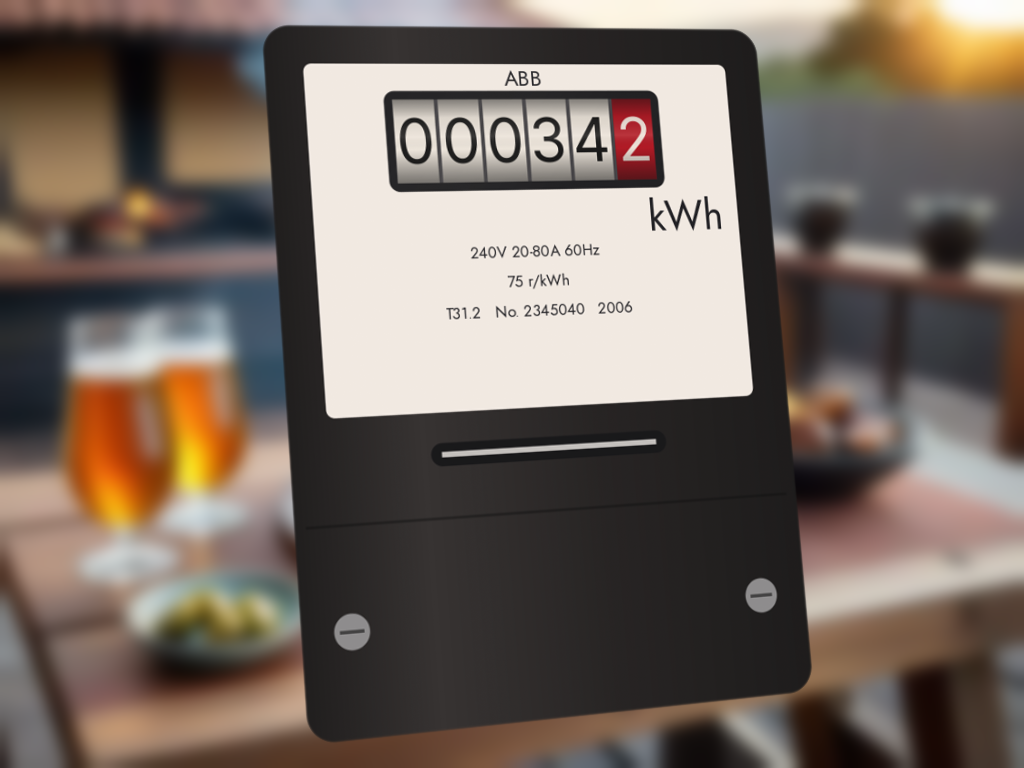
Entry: 34.2
